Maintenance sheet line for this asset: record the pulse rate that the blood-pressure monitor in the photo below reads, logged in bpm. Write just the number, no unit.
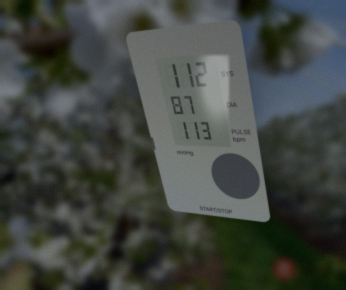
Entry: 113
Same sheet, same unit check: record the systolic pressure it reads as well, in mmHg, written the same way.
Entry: 112
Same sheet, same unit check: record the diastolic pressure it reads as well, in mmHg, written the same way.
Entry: 87
